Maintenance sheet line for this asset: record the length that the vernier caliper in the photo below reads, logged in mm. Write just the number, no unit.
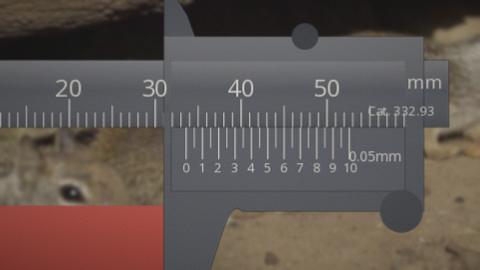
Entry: 33.6
